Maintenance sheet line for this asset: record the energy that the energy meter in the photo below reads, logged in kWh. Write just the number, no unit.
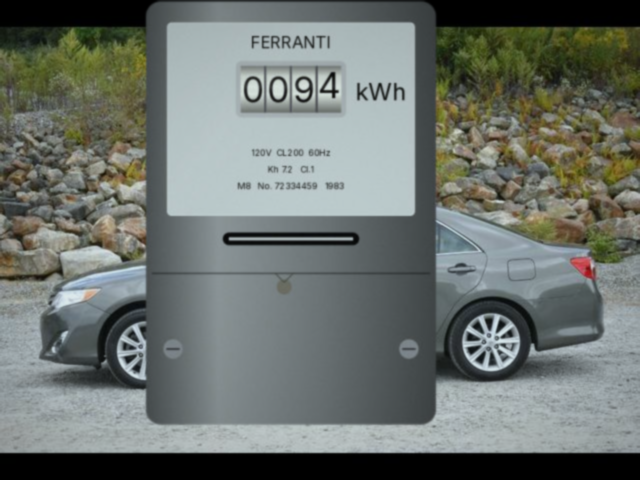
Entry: 94
